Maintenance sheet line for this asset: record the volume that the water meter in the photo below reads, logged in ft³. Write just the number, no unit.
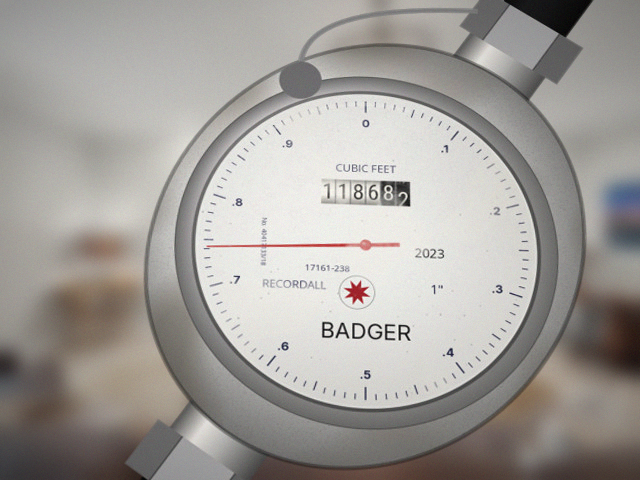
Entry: 118681.74
